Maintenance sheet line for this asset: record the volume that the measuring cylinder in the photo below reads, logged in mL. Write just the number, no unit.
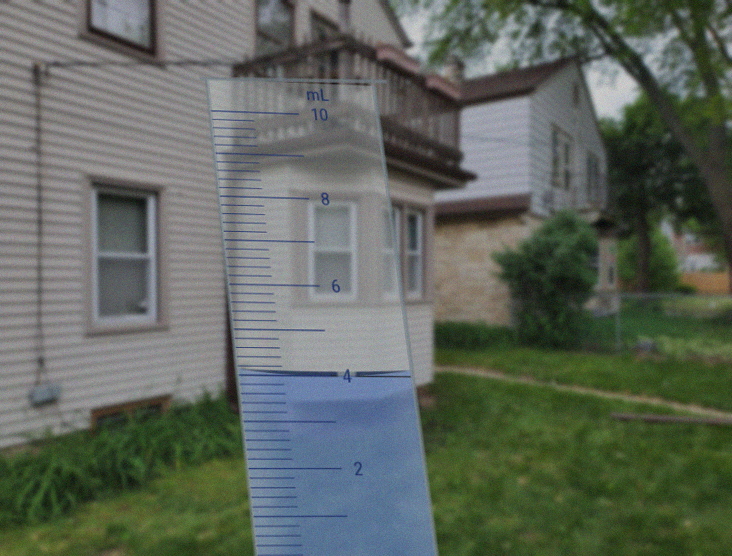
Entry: 4
